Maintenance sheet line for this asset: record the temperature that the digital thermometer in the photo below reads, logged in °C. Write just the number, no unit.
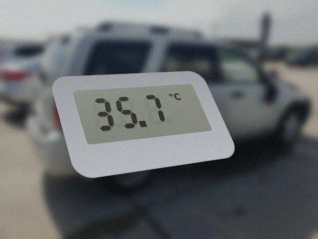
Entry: 35.7
